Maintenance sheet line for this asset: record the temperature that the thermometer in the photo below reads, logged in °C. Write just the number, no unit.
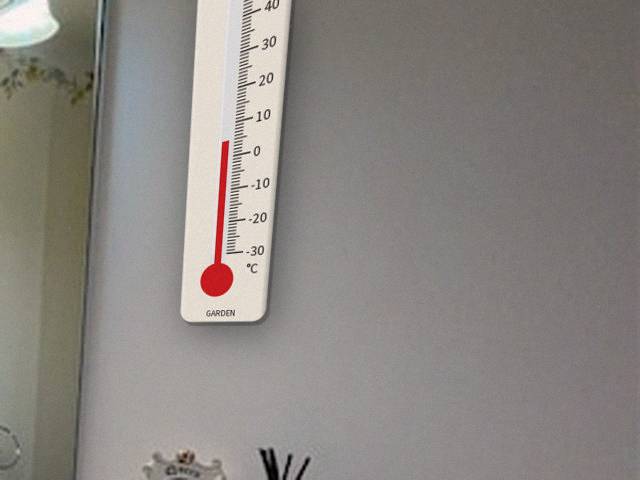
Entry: 5
